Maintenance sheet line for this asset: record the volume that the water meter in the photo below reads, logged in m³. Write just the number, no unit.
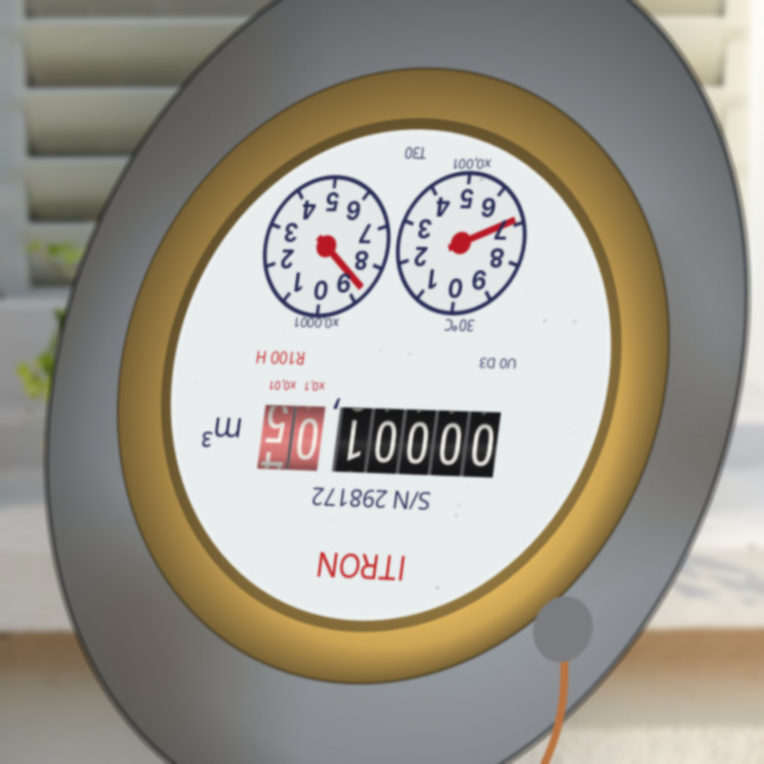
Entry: 1.0468
